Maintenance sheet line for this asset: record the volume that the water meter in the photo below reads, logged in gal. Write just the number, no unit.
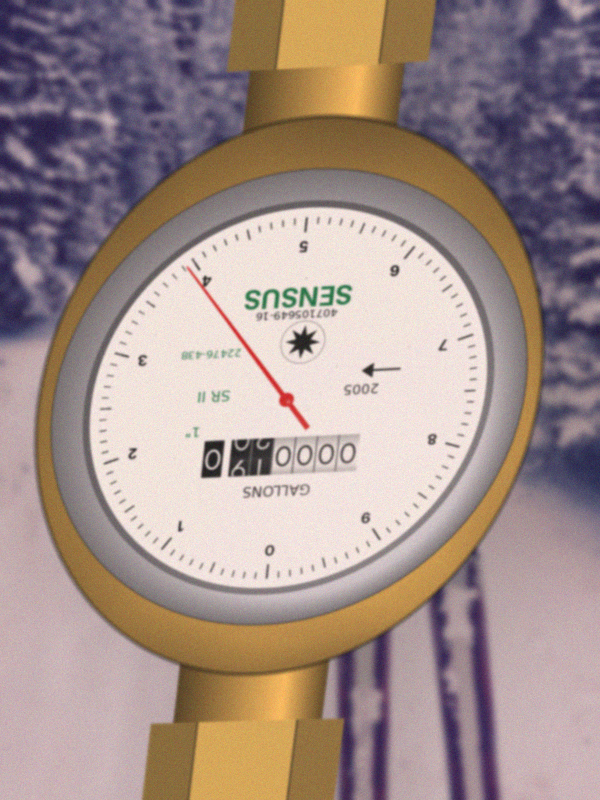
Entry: 193.9
